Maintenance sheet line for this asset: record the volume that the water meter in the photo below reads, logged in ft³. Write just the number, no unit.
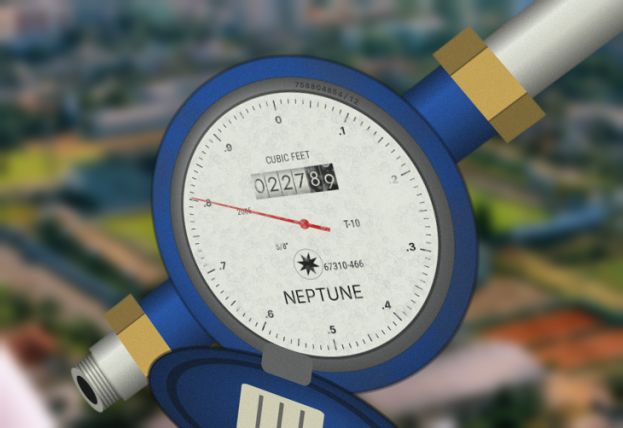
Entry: 22788.80
